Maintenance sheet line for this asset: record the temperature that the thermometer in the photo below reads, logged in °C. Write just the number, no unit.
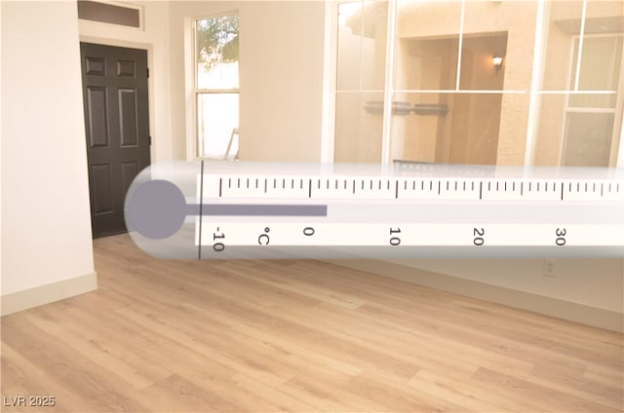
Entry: 2
